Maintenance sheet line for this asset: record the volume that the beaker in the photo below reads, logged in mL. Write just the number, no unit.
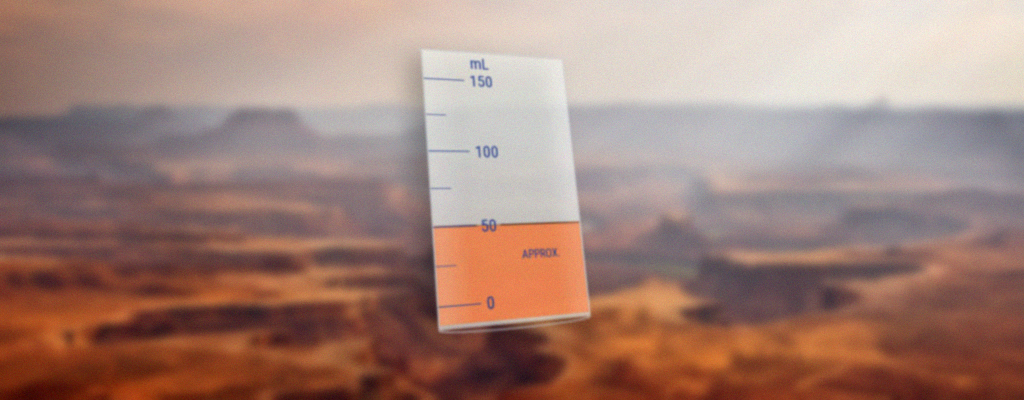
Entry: 50
